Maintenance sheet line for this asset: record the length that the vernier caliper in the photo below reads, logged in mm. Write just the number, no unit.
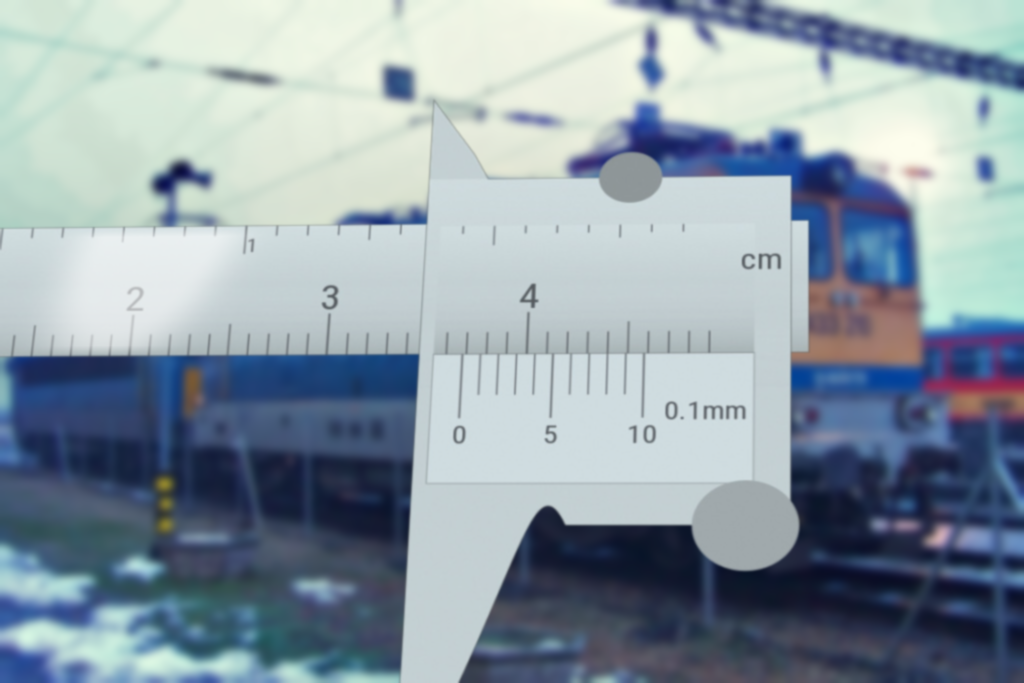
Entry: 36.8
